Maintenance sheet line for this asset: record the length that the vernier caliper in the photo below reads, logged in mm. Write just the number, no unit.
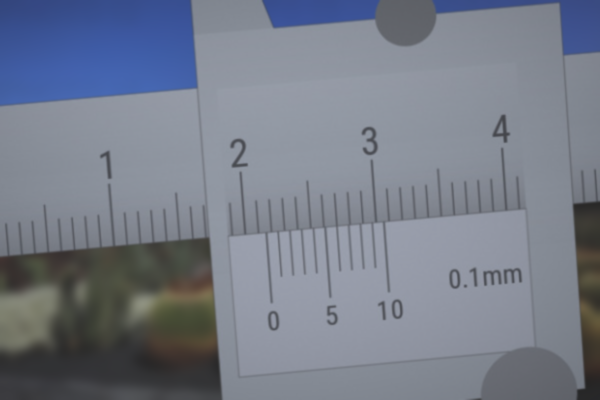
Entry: 21.6
